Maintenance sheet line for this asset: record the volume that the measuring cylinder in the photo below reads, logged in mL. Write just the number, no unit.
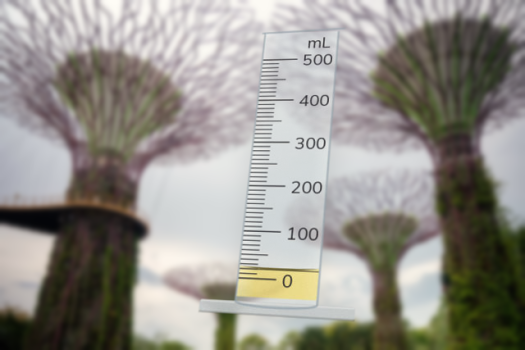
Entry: 20
